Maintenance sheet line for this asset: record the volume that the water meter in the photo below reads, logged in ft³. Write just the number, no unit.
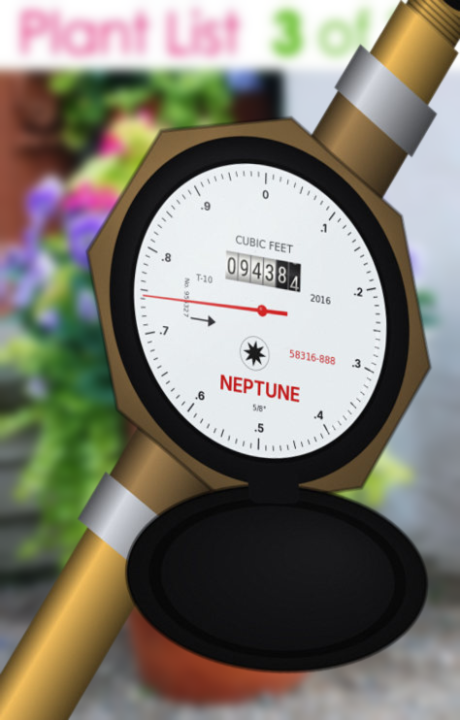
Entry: 94383.74
